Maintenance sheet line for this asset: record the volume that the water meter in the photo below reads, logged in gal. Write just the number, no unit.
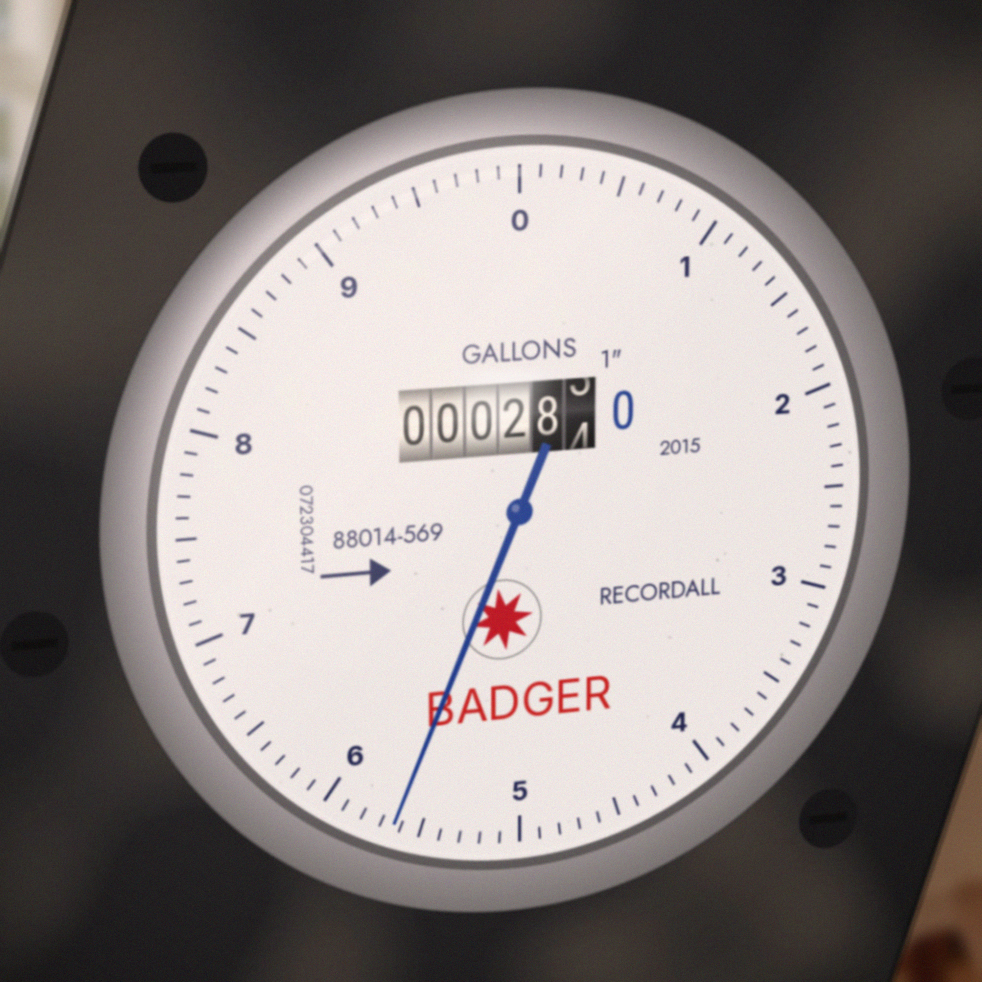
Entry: 2835.6
